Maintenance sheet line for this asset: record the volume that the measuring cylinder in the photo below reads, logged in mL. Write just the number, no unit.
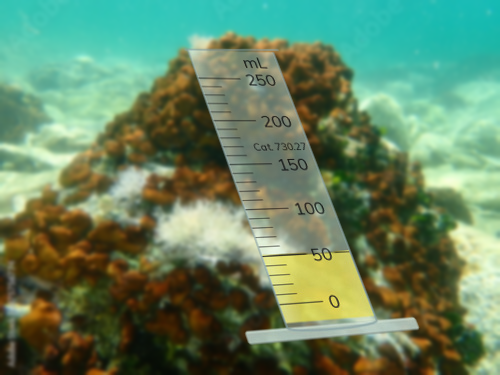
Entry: 50
